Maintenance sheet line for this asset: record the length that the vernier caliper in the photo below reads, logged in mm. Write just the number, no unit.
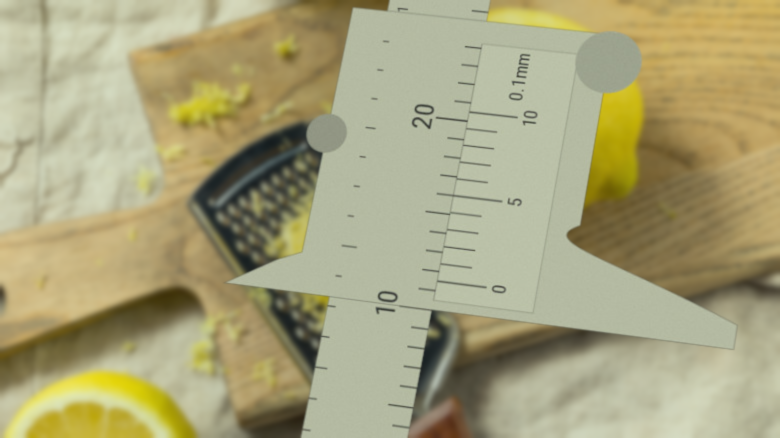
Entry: 11.5
